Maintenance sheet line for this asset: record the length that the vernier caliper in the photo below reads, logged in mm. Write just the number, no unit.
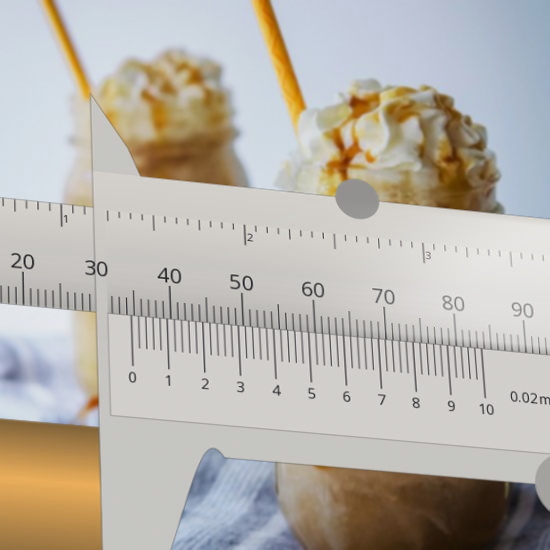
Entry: 34.6
